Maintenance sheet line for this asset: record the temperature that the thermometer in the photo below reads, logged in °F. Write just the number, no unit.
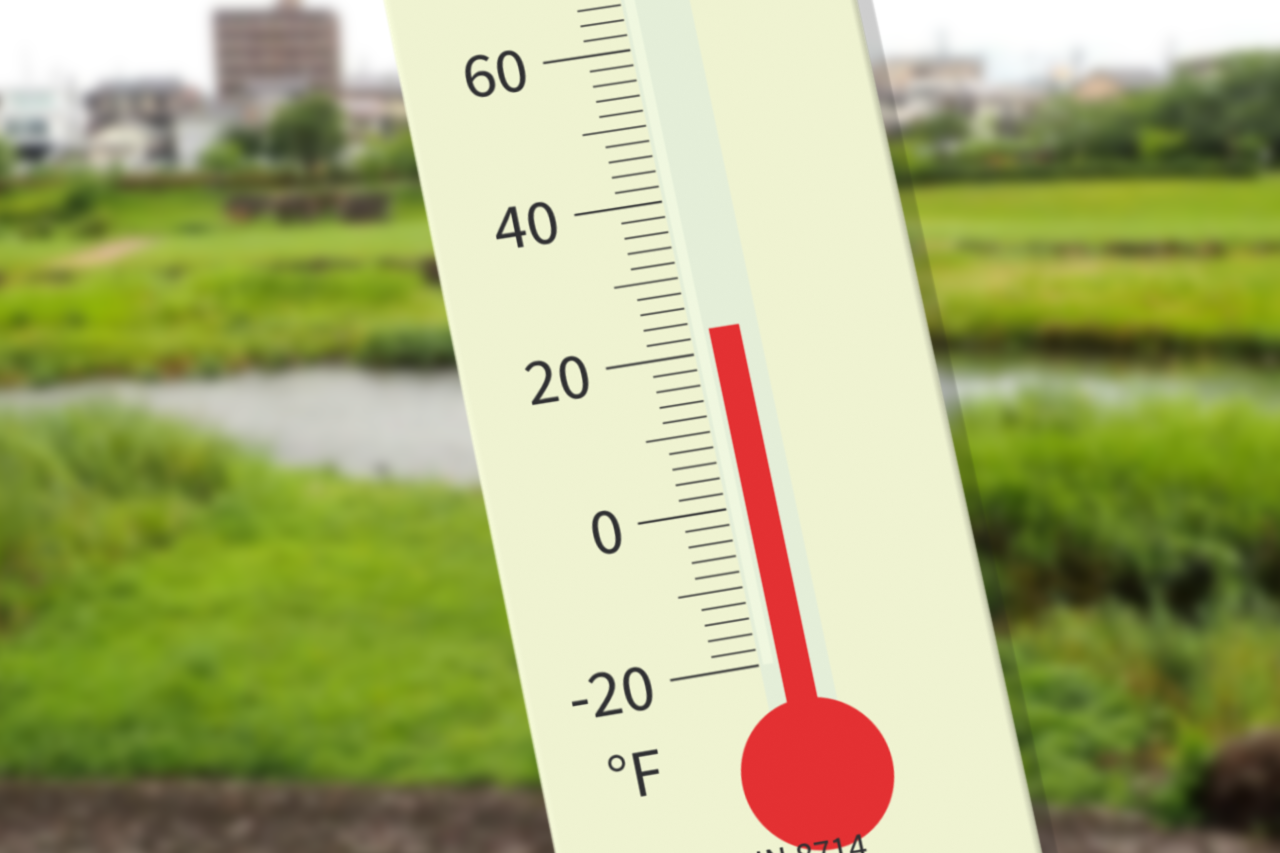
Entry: 23
